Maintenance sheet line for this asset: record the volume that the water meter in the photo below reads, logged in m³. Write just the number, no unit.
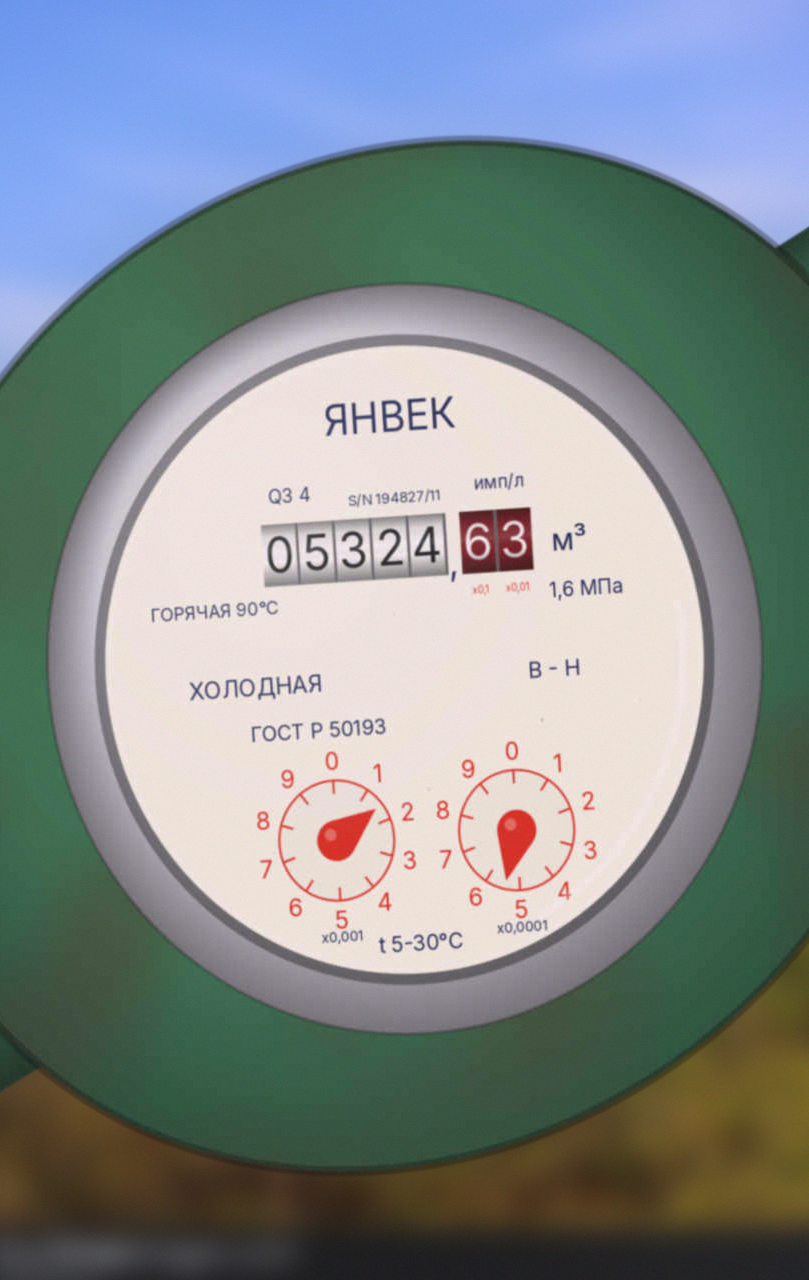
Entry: 5324.6315
